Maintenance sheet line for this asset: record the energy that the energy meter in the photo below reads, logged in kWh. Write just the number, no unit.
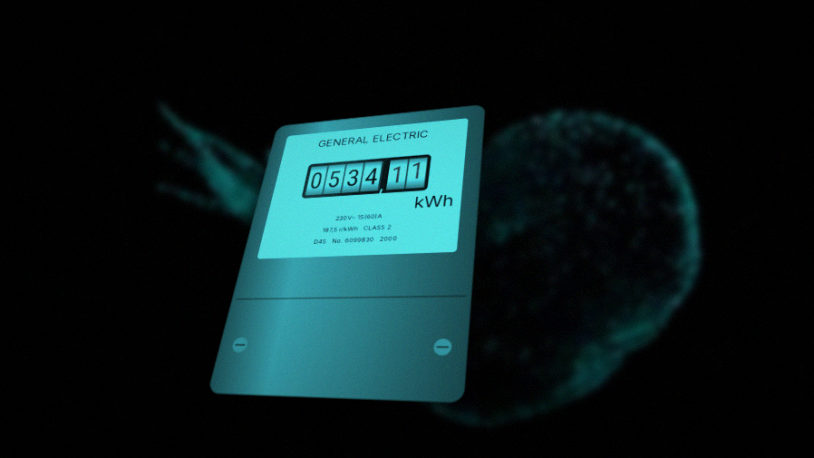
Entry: 534.11
